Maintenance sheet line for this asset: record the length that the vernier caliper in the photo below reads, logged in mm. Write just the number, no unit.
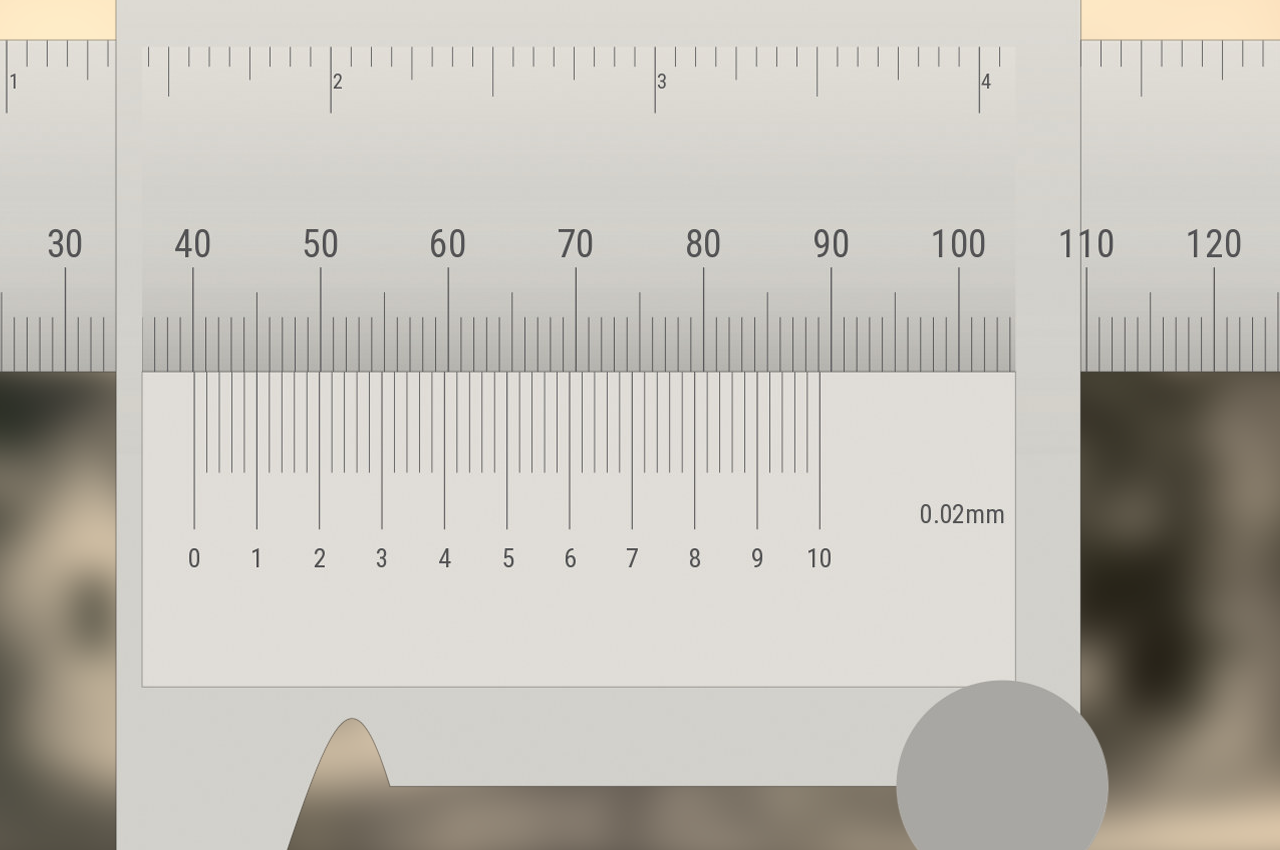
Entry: 40.1
